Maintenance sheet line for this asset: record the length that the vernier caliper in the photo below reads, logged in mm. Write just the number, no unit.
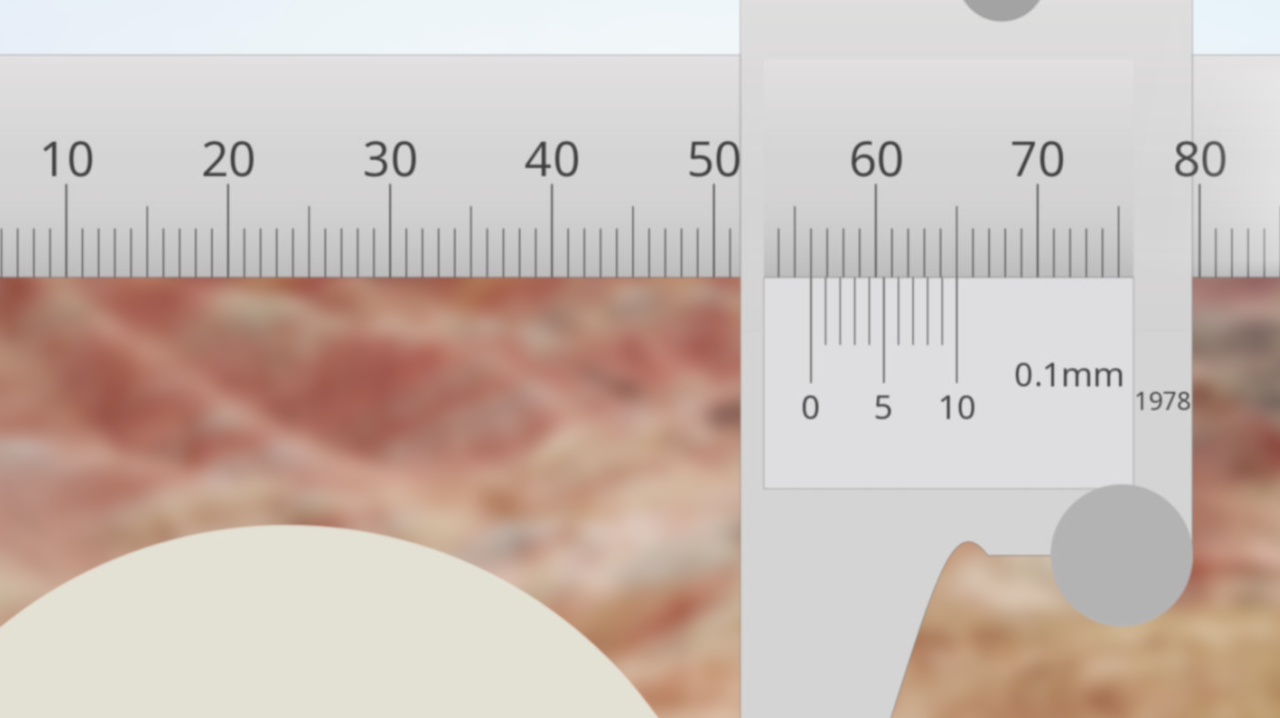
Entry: 56.0
